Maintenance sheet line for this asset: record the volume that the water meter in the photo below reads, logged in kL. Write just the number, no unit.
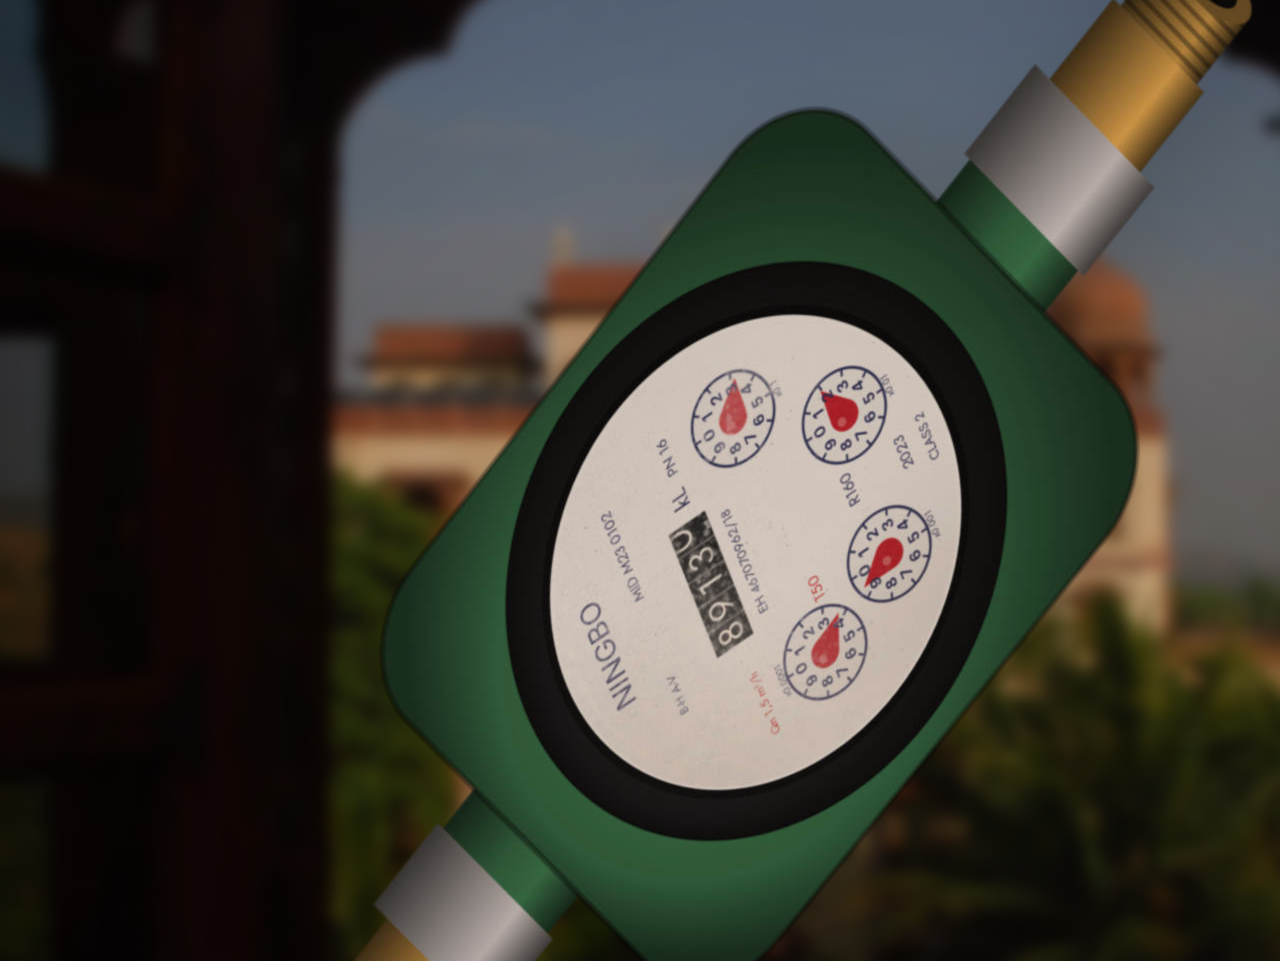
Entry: 89130.3193
